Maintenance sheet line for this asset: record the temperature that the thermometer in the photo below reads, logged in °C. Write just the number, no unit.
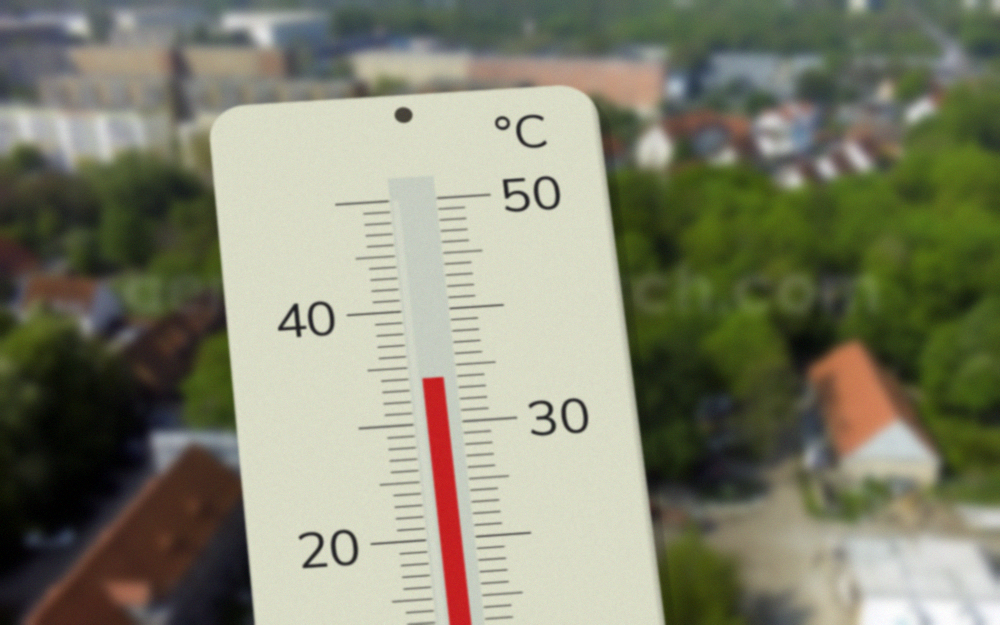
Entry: 34
